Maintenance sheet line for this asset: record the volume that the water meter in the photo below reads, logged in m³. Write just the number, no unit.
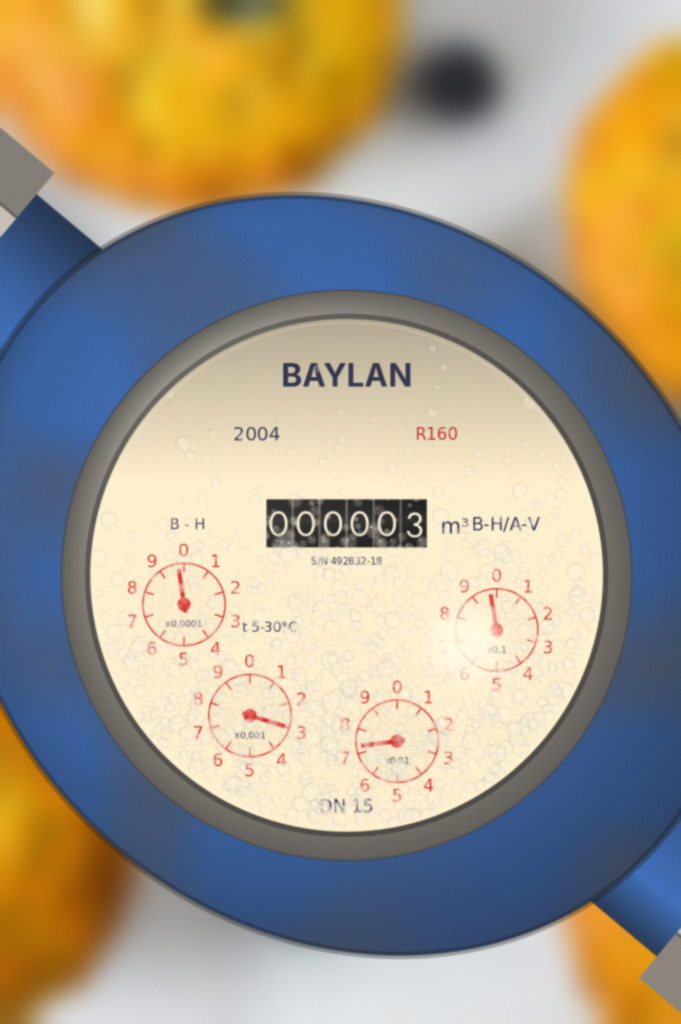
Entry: 2.9729
